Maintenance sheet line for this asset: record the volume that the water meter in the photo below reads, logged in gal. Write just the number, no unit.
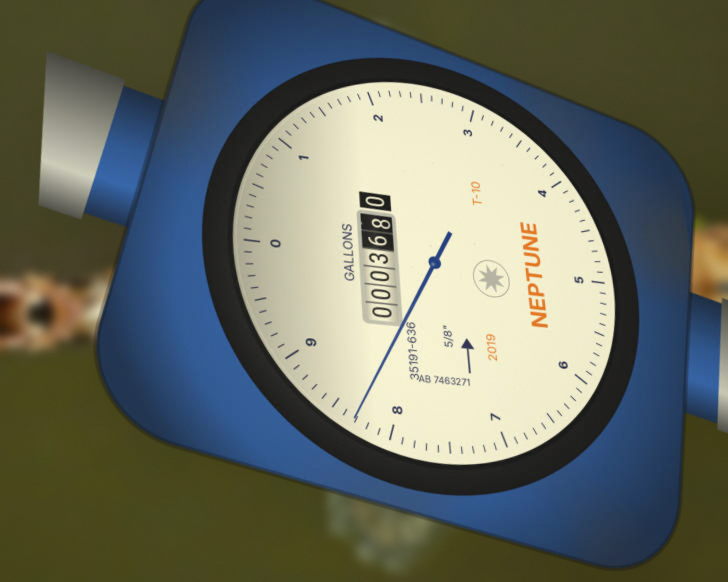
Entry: 3678.3
